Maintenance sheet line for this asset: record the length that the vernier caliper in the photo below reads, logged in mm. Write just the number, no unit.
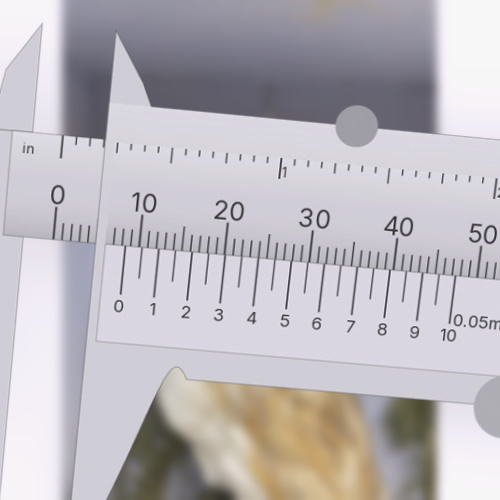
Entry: 8.4
